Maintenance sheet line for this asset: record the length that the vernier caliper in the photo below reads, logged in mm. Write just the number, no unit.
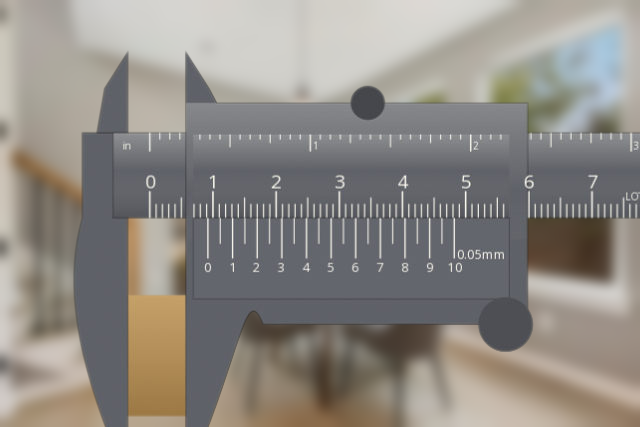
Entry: 9.2
